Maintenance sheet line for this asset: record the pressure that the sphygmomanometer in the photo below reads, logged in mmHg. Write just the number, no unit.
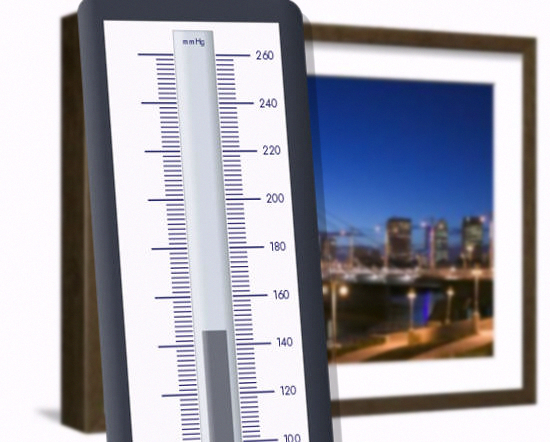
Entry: 146
